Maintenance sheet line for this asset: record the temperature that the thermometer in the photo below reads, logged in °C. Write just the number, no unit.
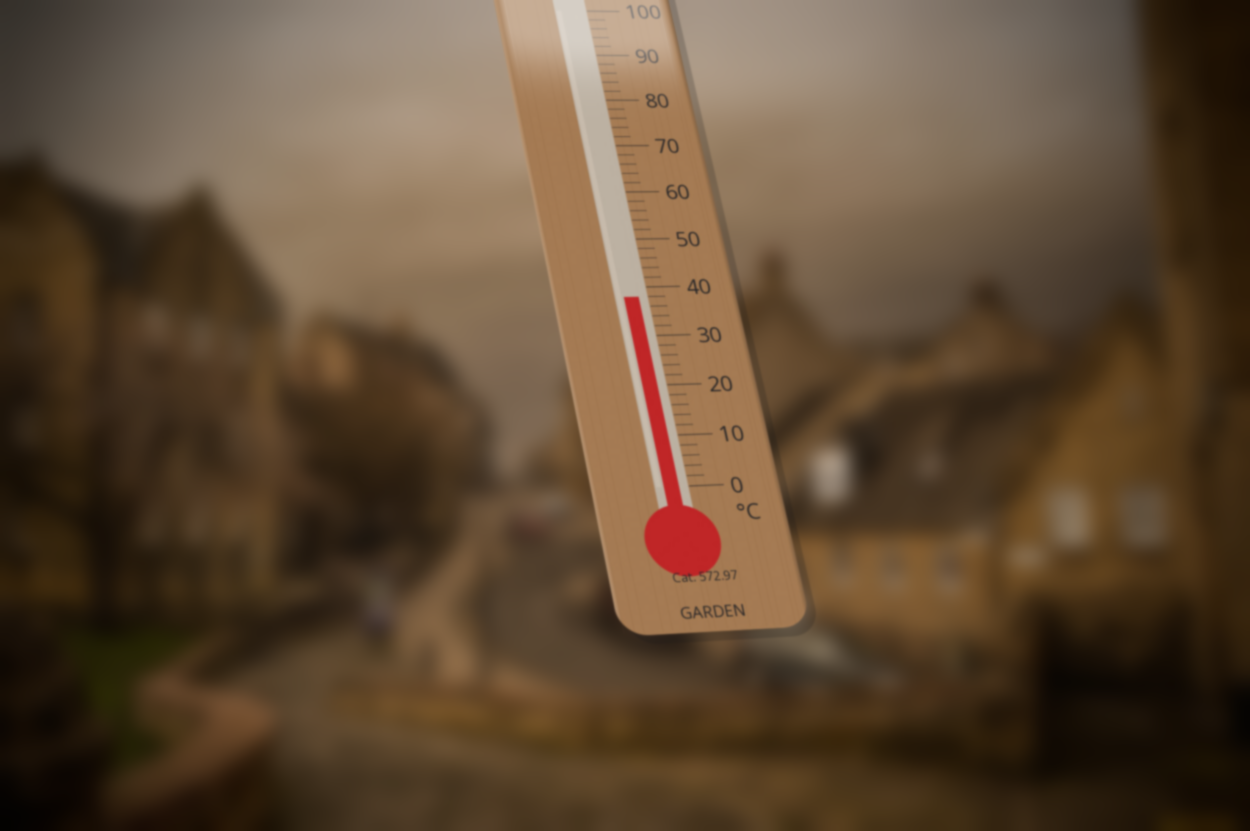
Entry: 38
